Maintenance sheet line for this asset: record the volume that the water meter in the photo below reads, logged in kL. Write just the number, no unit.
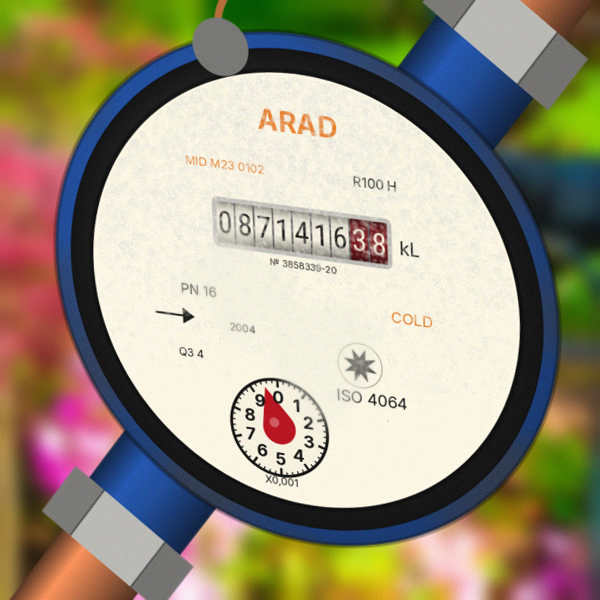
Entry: 871416.379
